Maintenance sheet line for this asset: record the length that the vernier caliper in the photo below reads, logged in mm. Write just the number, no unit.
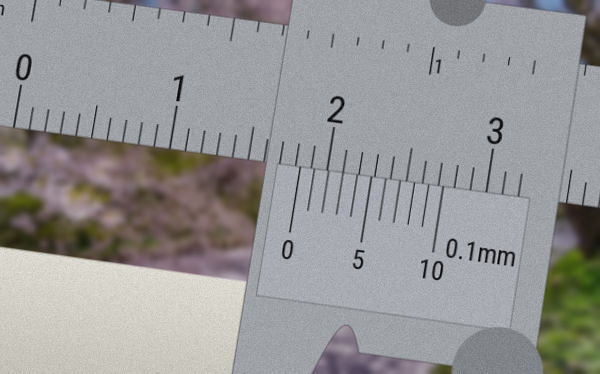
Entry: 18.3
